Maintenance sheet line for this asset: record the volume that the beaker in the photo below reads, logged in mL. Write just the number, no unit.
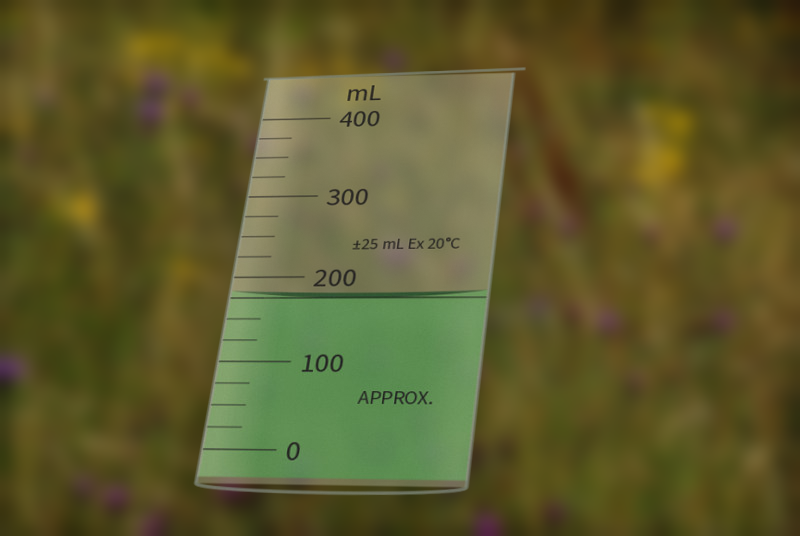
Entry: 175
